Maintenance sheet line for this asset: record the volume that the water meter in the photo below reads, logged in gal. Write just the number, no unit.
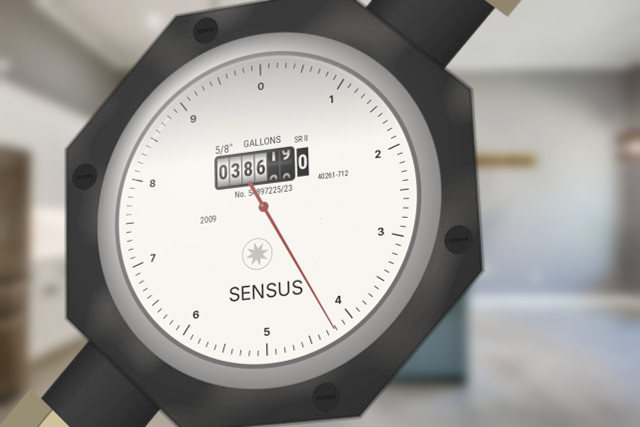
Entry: 386194.2
